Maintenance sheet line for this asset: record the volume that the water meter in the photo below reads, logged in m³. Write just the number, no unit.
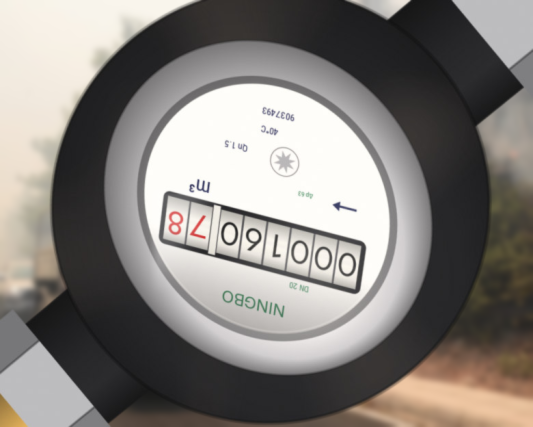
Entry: 160.78
